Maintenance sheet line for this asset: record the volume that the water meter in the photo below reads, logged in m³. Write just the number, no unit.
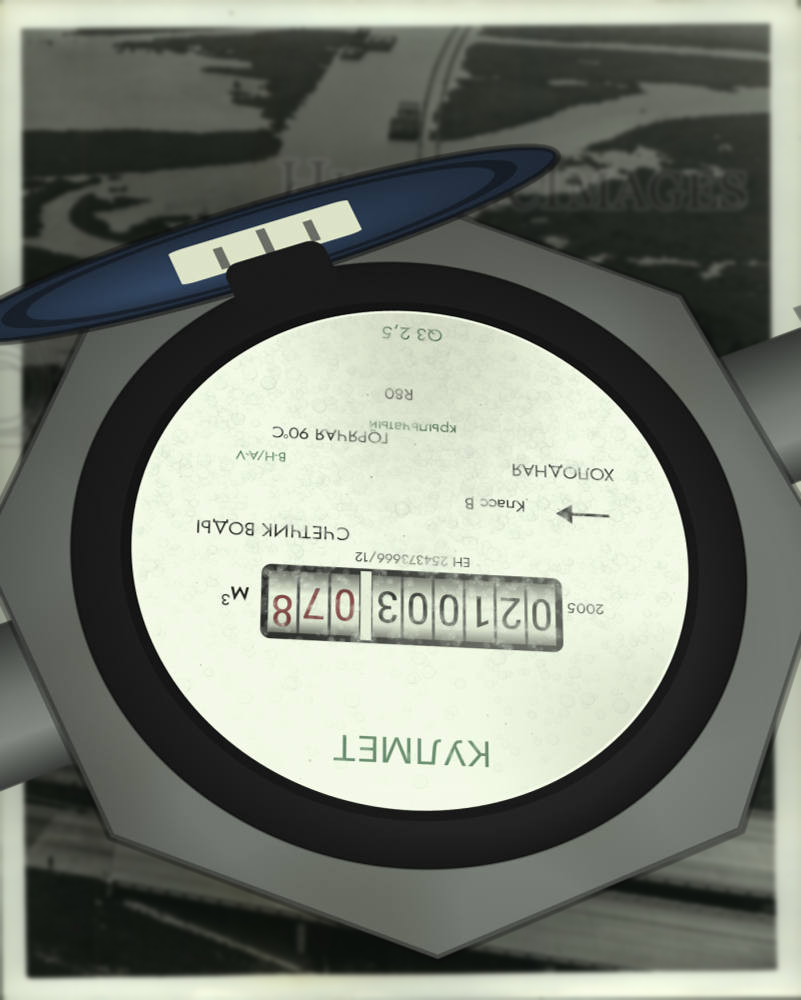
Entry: 21003.078
